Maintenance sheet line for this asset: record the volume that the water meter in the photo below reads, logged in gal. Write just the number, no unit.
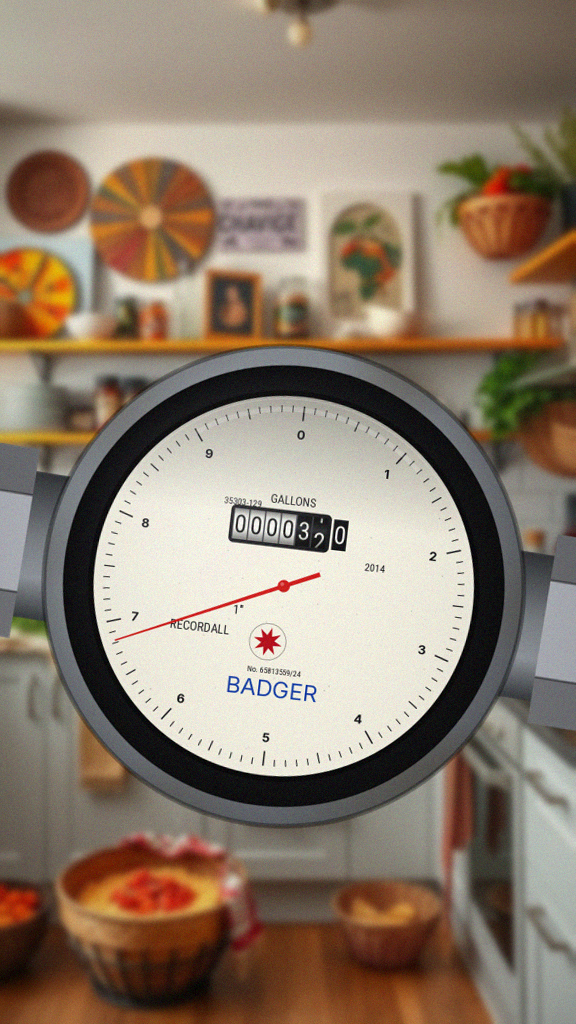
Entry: 316.8
